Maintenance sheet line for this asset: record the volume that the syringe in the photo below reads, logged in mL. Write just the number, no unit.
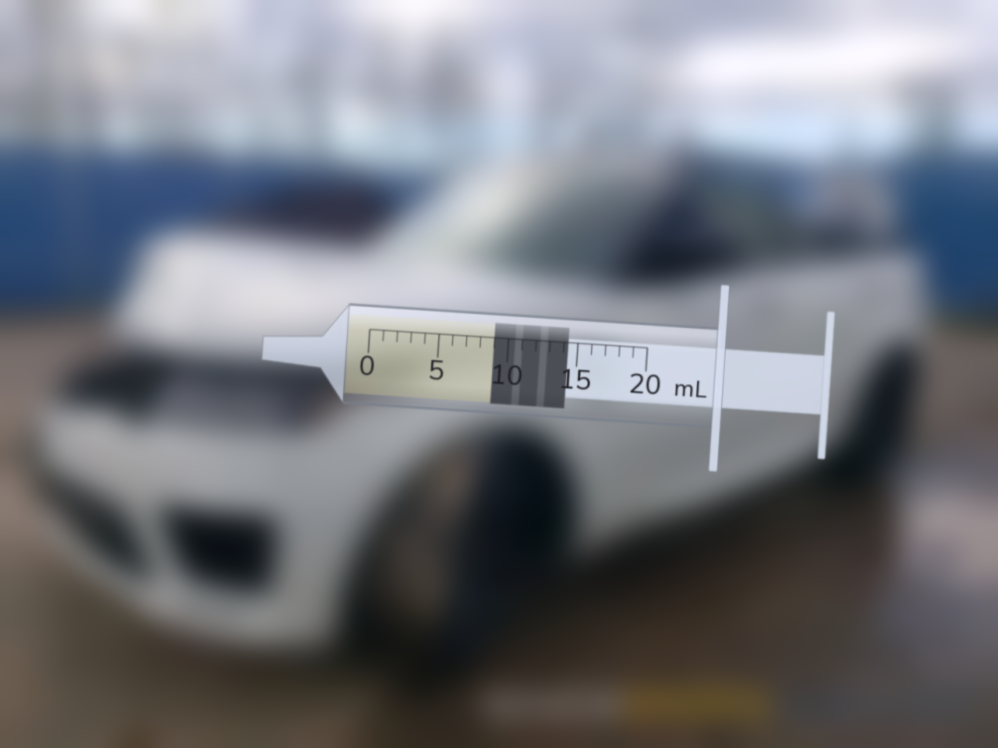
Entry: 9
